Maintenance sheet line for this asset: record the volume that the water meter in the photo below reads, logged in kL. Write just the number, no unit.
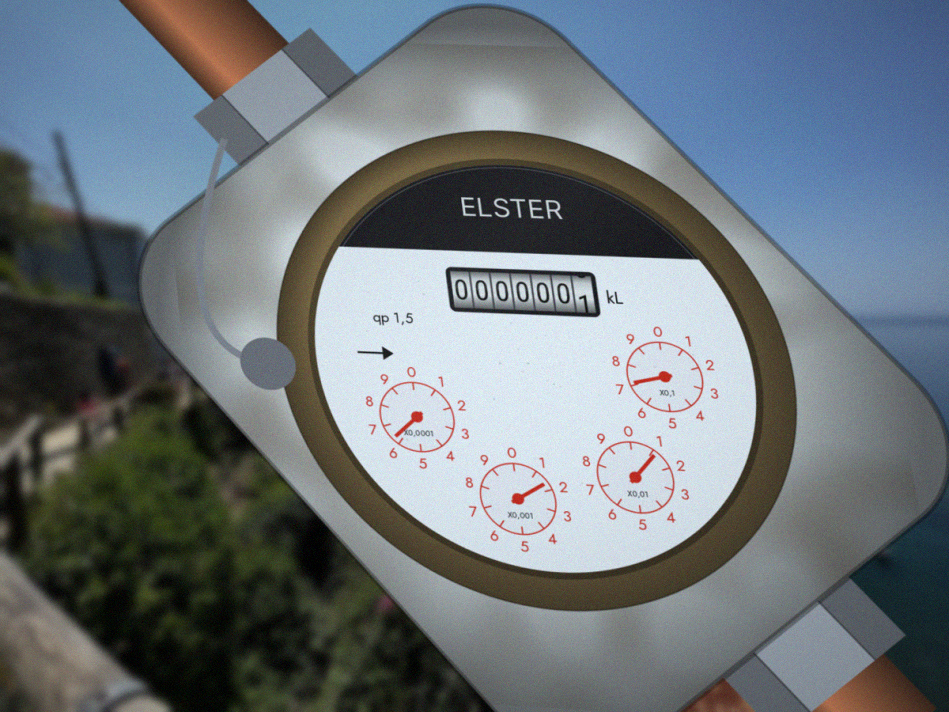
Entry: 0.7116
